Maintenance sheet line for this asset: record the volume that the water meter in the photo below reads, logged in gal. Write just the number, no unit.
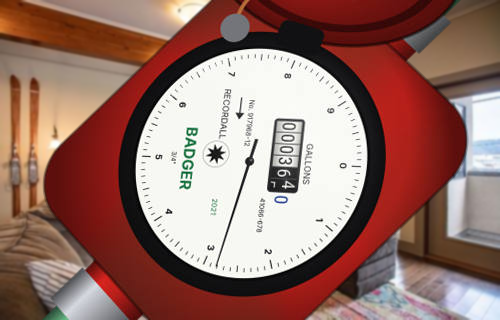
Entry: 3642.8
